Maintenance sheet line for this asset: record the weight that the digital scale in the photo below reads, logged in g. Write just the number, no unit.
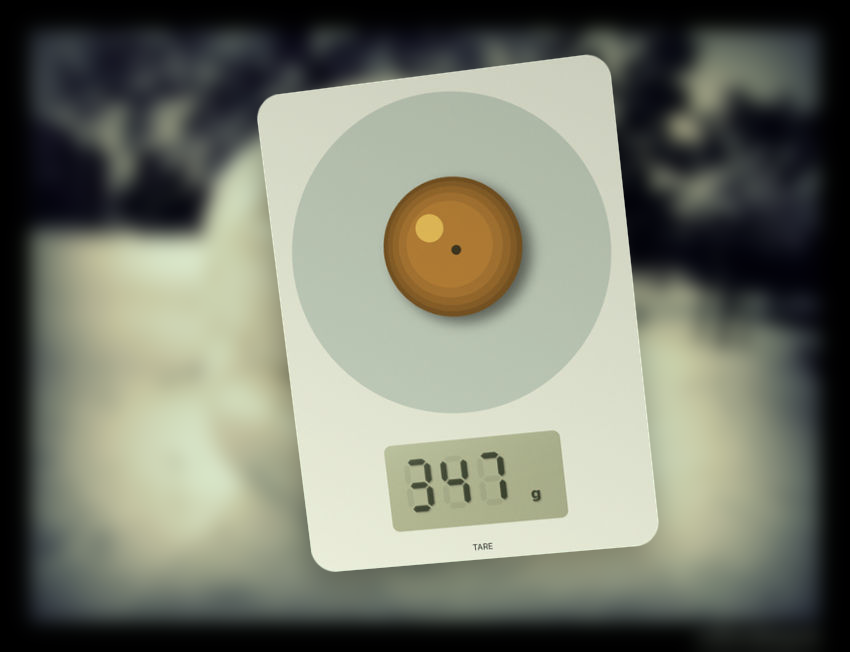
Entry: 347
